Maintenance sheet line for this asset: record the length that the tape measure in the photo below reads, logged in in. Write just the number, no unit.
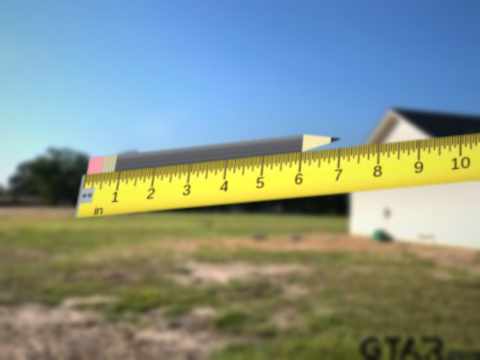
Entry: 7
